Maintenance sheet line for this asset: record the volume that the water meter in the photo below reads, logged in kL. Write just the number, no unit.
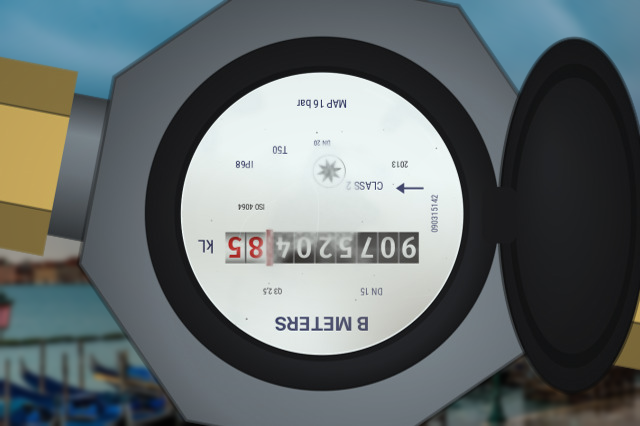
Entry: 9075204.85
